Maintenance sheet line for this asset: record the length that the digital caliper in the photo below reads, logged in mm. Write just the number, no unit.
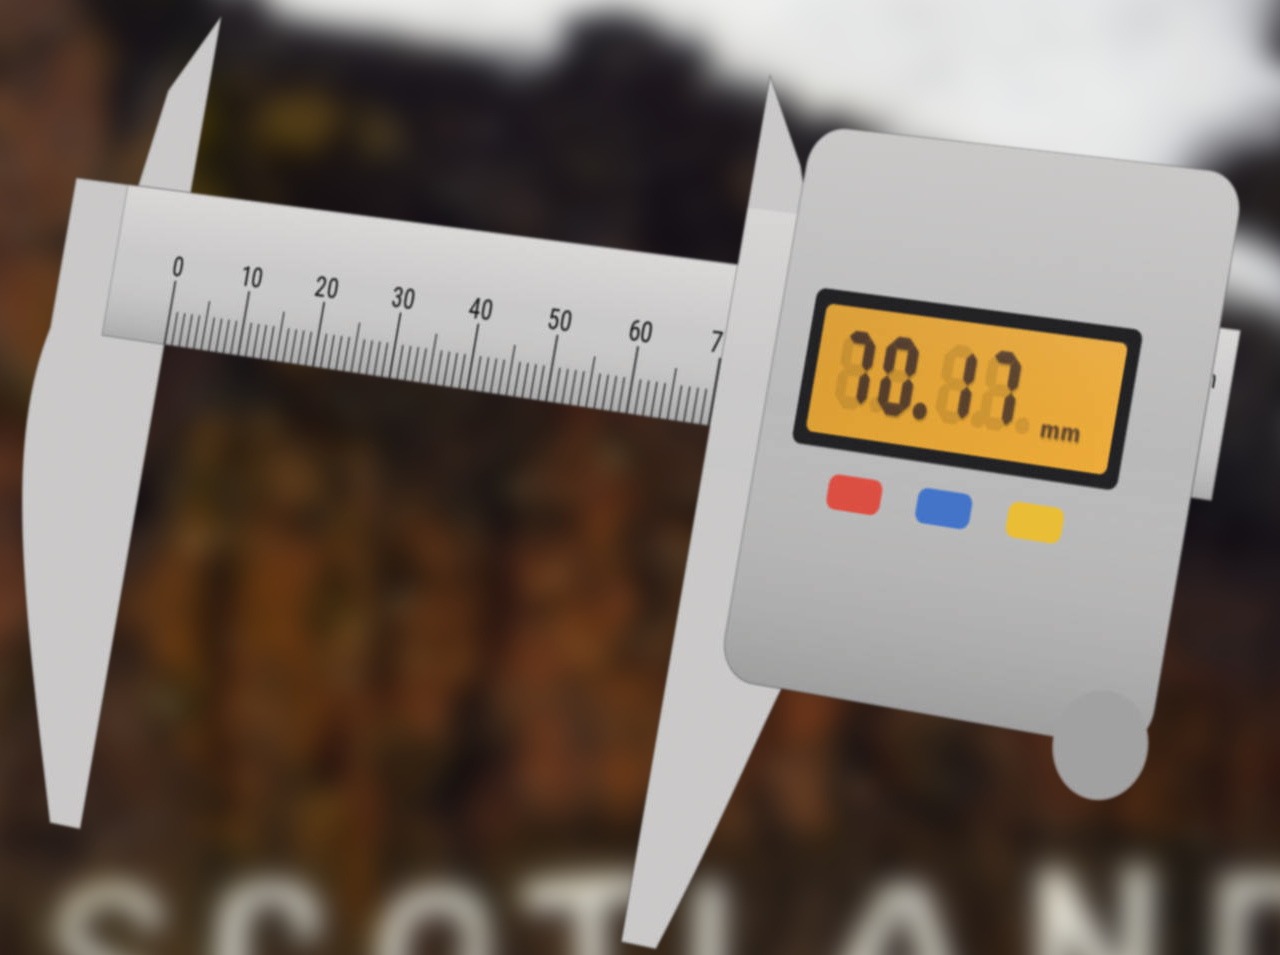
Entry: 70.17
